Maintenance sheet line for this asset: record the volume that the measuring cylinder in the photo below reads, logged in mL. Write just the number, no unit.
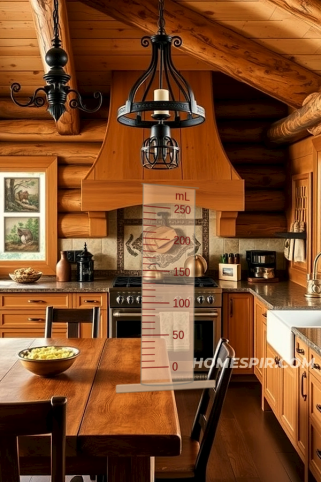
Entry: 130
